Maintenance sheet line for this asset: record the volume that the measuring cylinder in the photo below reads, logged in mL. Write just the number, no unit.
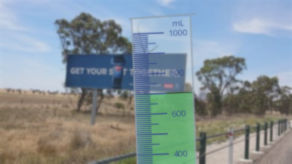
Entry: 700
